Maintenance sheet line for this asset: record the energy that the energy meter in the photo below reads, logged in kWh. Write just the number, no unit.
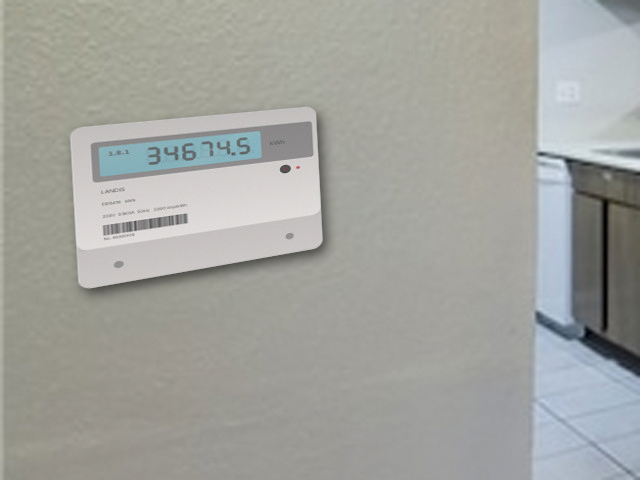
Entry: 34674.5
